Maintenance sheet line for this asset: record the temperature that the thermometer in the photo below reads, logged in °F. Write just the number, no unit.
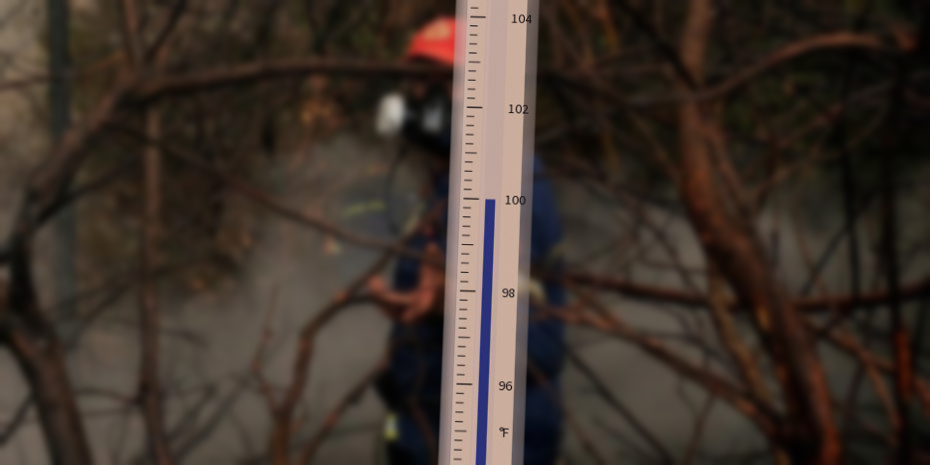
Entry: 100
